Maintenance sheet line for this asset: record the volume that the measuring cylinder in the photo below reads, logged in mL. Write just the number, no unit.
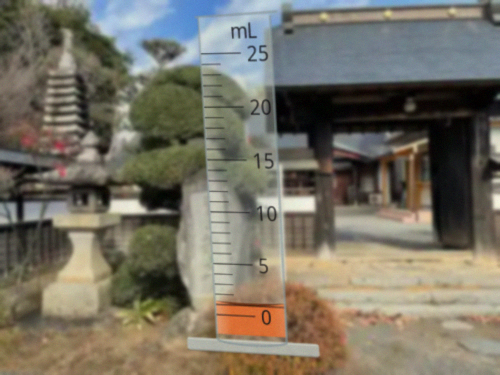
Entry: 1
